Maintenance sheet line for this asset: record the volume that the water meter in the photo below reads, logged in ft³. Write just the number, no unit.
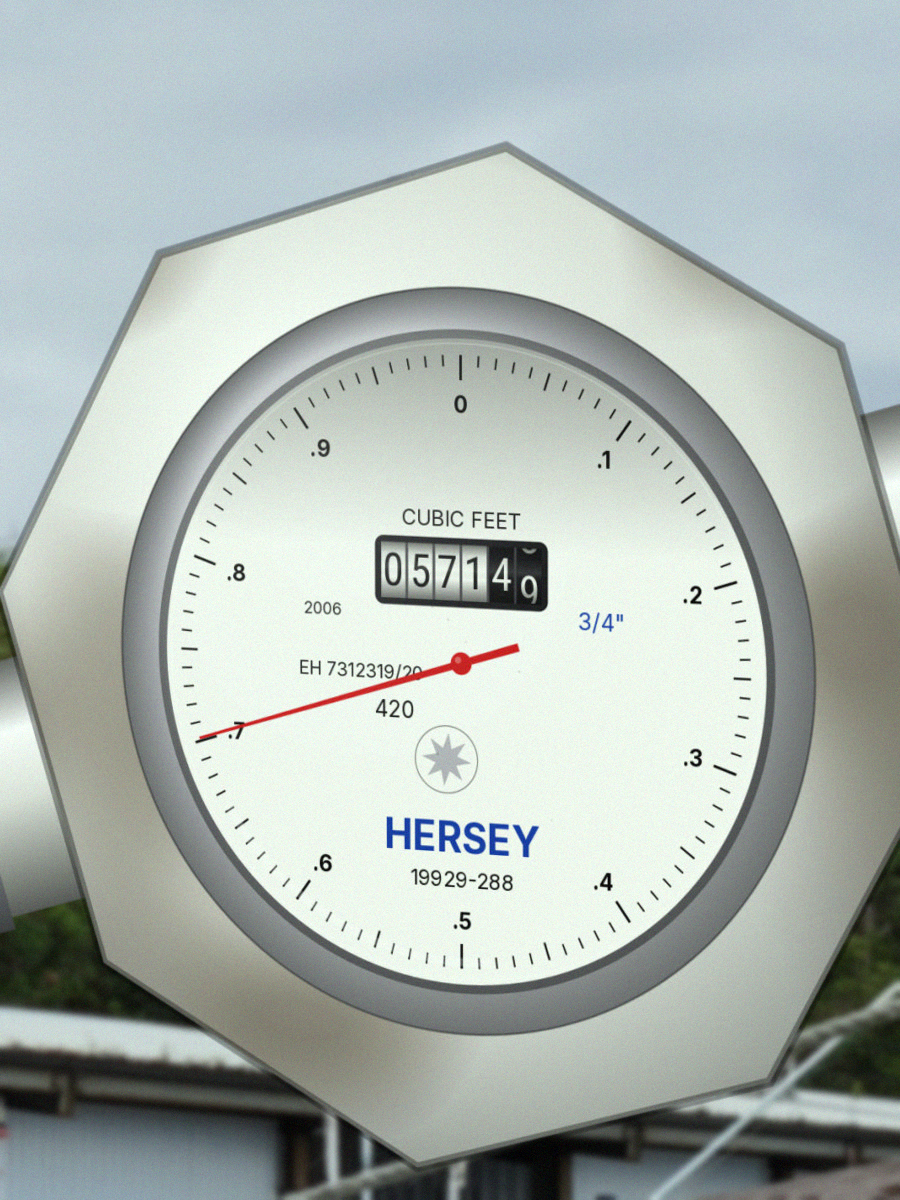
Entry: 57148.70
